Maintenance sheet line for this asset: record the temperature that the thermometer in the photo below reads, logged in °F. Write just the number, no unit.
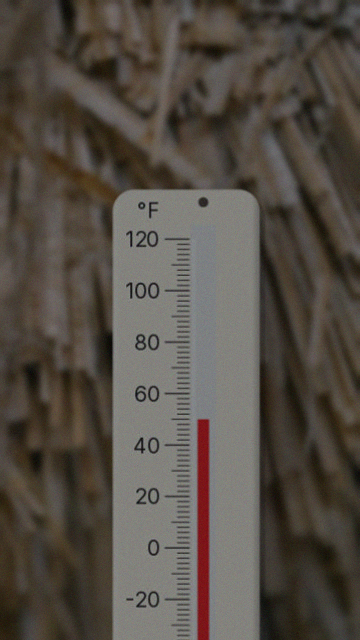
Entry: 50
